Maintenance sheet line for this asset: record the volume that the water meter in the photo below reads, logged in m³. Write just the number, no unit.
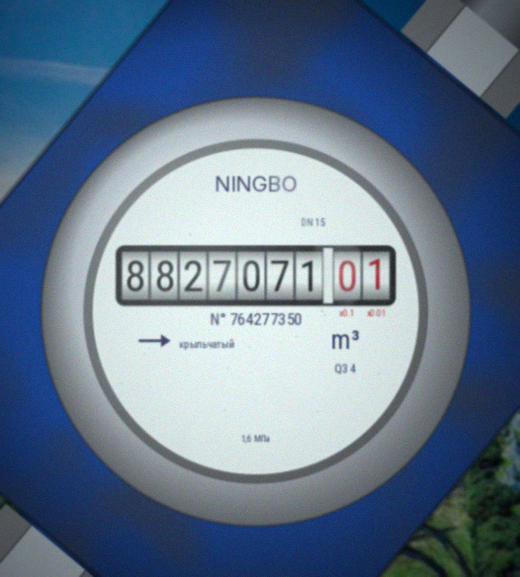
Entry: 8827071.01
